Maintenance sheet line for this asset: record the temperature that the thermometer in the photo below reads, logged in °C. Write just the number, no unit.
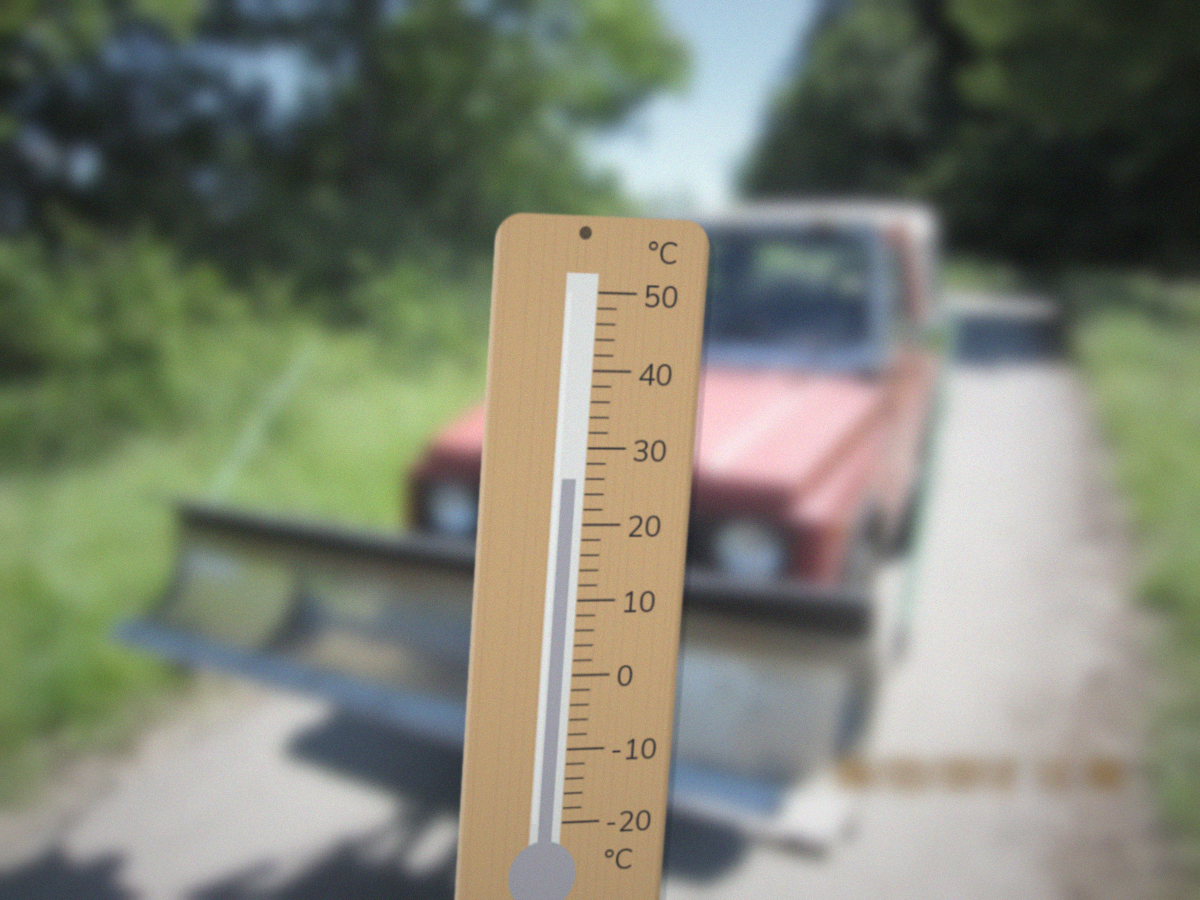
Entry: 26
